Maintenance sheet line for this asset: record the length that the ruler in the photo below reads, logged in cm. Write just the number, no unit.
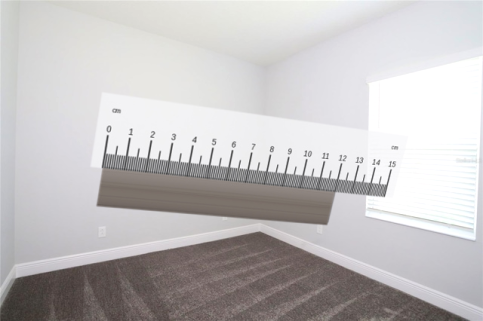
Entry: 12
